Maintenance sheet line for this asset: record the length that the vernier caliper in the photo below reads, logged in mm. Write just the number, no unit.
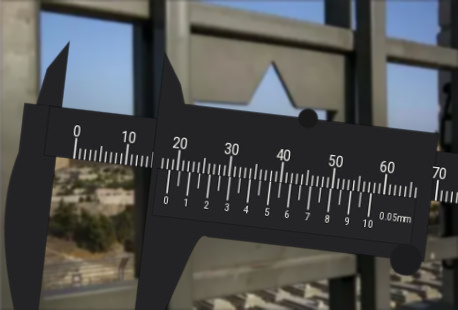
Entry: 18.5
